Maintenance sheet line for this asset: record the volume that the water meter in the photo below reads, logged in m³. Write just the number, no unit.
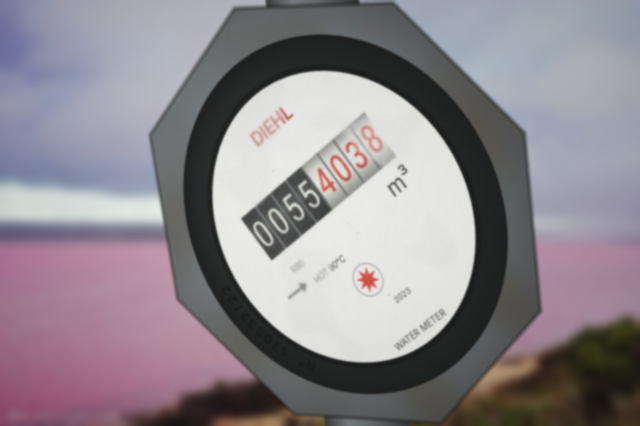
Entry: 55.4038
